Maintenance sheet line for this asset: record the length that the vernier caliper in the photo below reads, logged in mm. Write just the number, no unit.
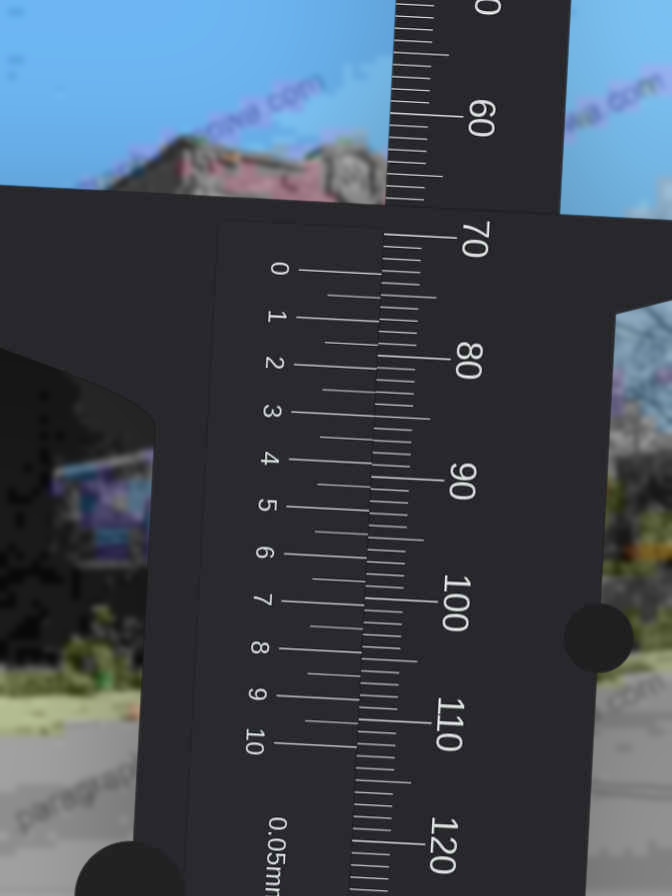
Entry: 73.3
